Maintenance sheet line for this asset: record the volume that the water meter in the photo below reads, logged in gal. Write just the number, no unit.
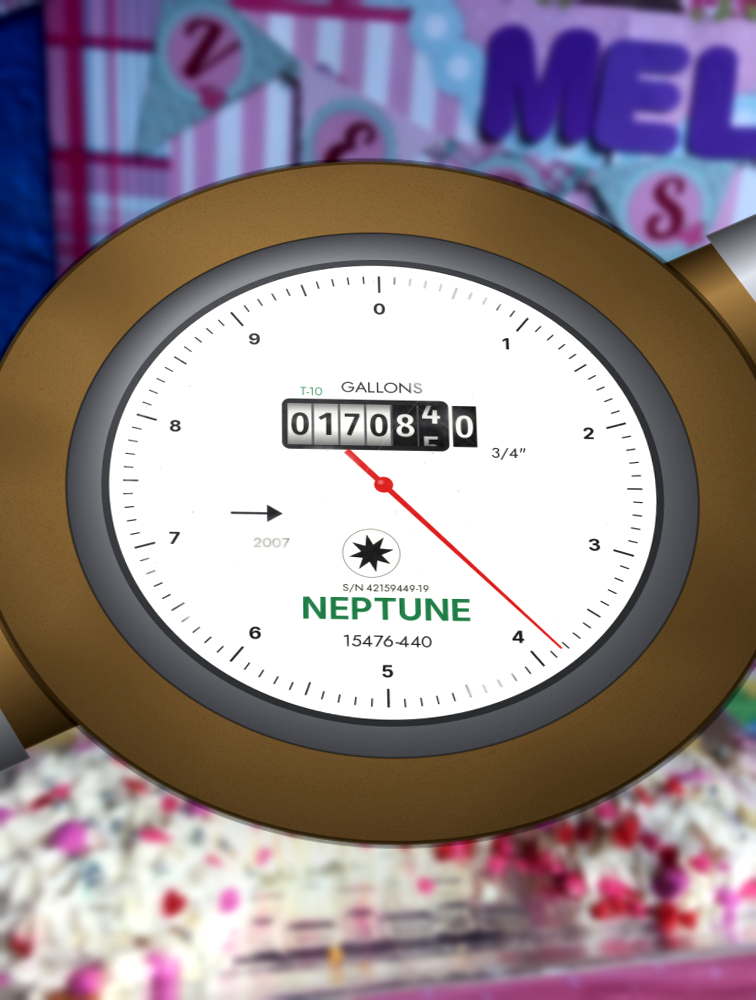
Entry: 170843.8
